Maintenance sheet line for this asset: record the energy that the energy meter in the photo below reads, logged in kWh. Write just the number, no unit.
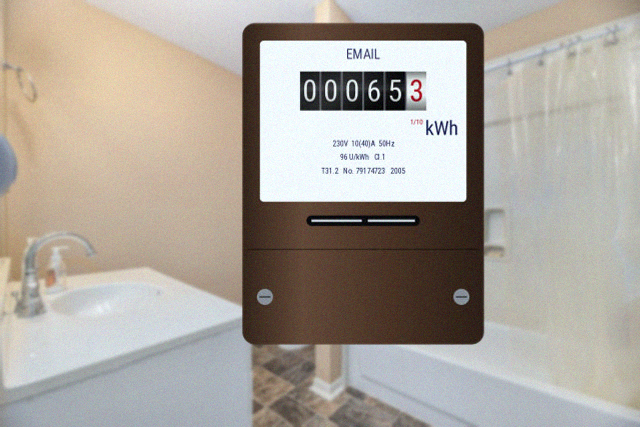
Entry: 65.3
